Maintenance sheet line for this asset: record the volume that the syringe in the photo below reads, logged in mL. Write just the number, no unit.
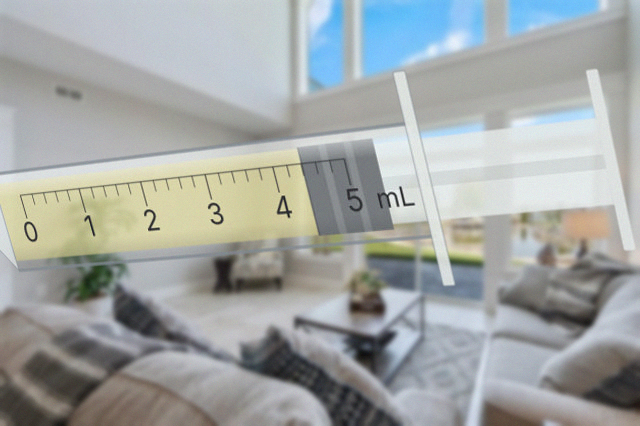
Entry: 4.4
